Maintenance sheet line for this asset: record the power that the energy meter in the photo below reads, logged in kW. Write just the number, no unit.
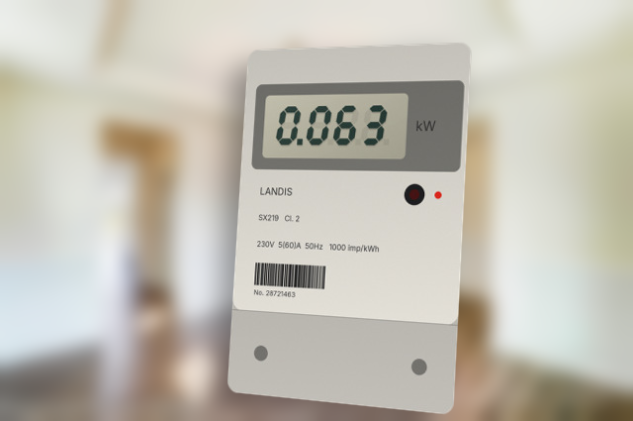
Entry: 0.063
